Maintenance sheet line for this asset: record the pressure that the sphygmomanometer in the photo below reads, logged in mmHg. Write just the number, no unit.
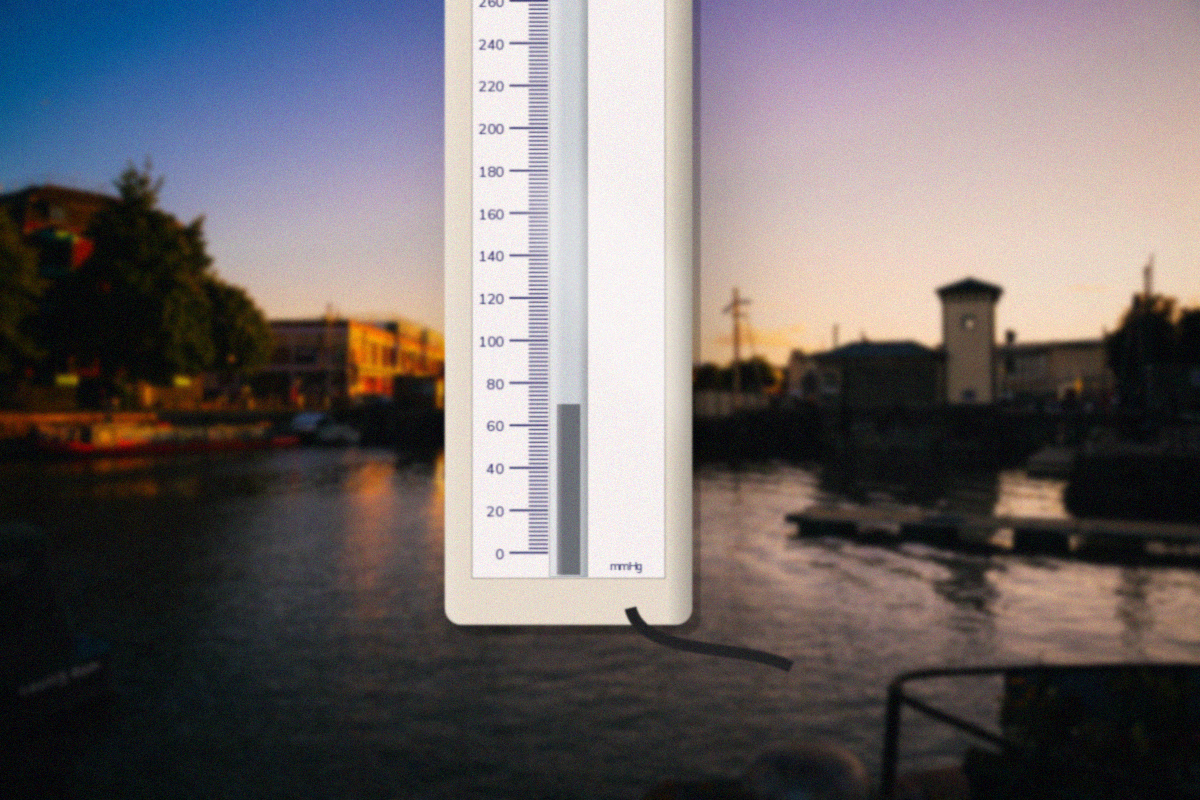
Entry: 70
